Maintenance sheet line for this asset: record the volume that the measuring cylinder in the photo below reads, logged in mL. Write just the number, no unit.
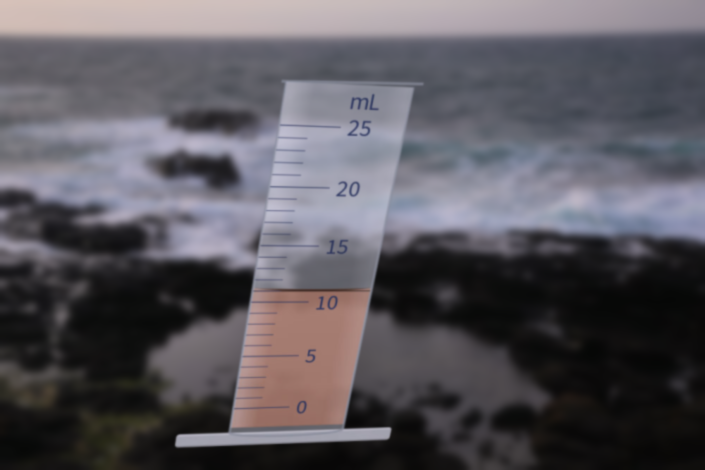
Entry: 11
